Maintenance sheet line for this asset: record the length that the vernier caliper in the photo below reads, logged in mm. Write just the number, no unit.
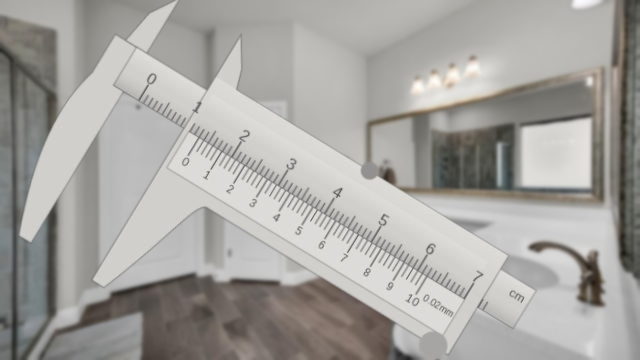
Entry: 13.0
